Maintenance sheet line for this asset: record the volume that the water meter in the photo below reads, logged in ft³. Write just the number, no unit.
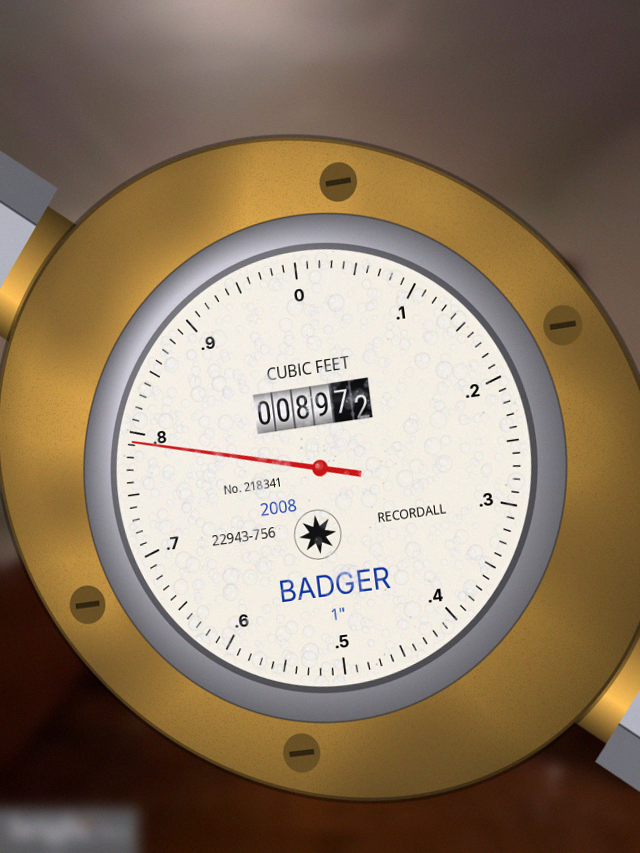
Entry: 8971.79
